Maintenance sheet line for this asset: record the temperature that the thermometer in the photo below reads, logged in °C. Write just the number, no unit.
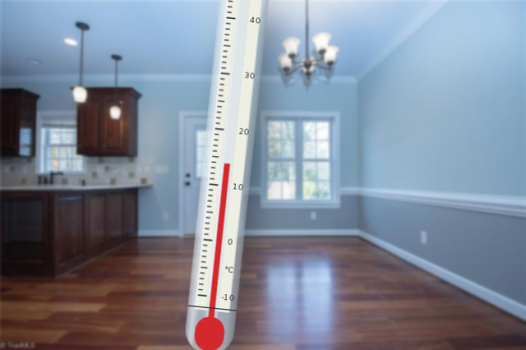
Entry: 14
